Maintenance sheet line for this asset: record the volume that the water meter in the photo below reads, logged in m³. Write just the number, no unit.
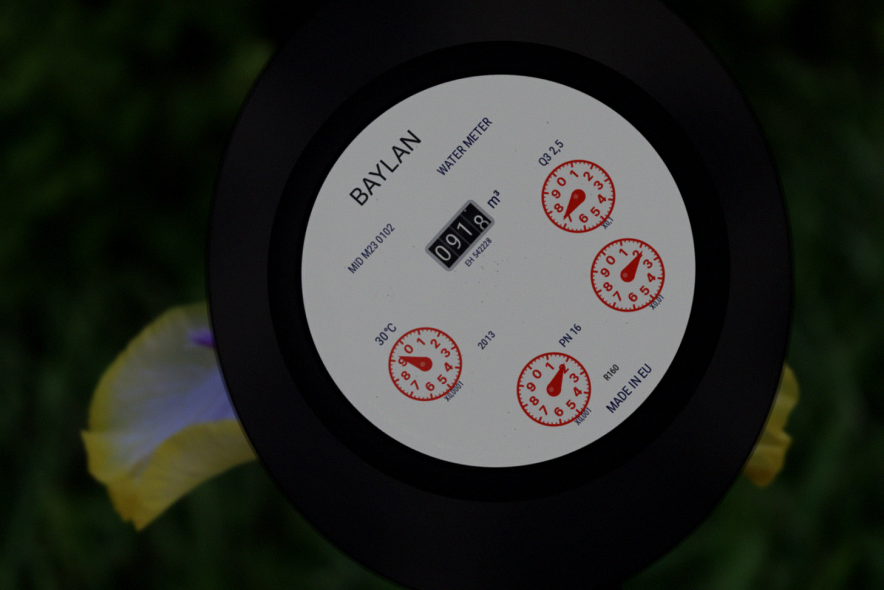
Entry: 917.7219
